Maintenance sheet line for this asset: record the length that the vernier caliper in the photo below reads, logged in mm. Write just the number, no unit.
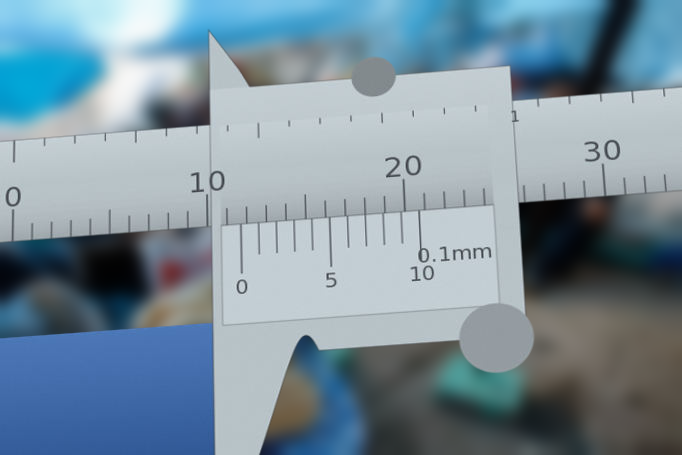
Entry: 11.7
